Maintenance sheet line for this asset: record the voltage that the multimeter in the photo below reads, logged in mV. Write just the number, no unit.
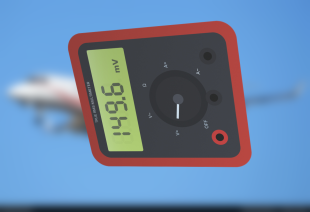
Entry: 149.6
